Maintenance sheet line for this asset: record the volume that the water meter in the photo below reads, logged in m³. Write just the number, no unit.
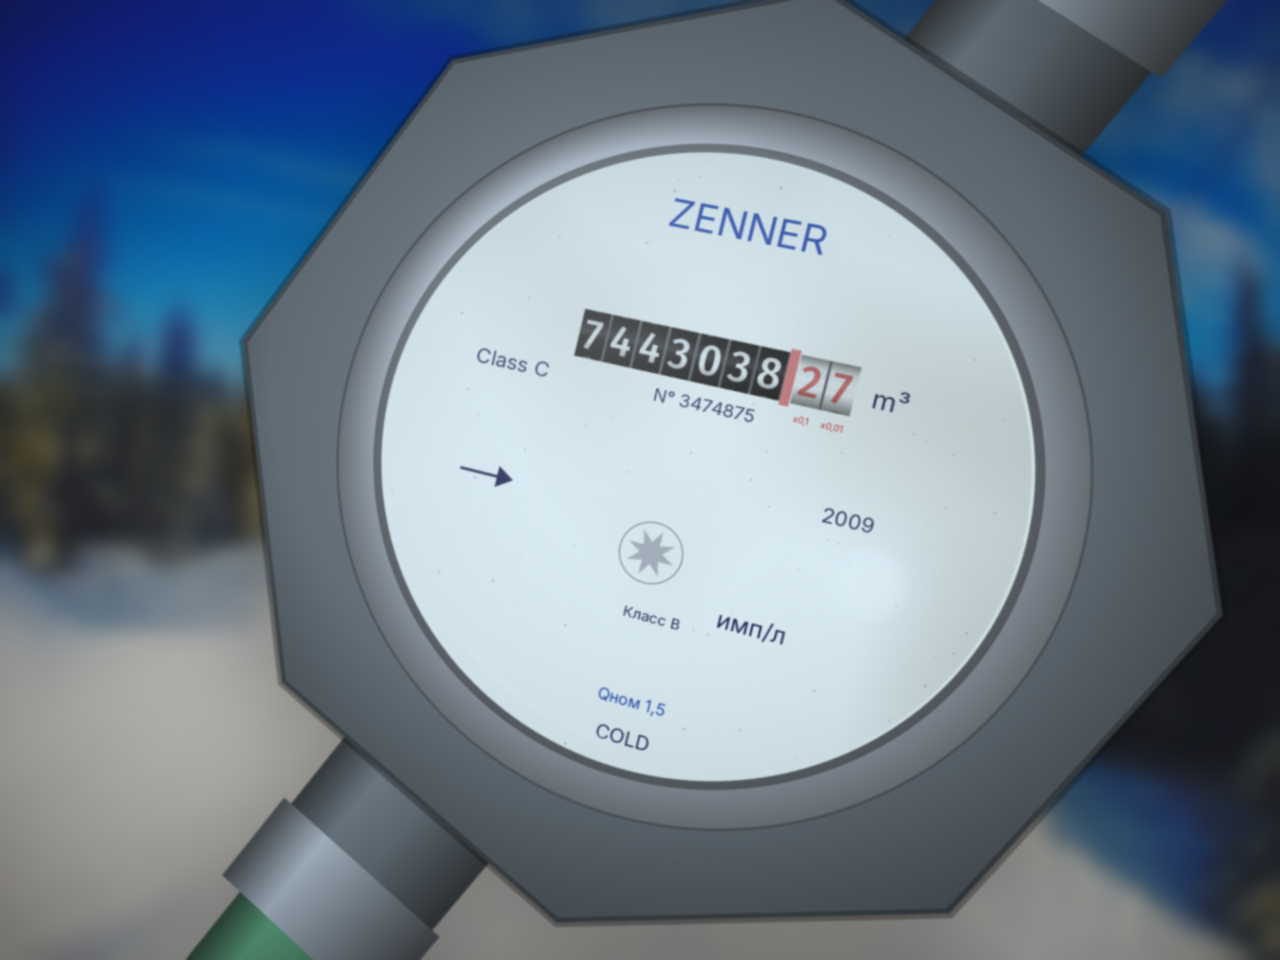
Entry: 7443038.27
